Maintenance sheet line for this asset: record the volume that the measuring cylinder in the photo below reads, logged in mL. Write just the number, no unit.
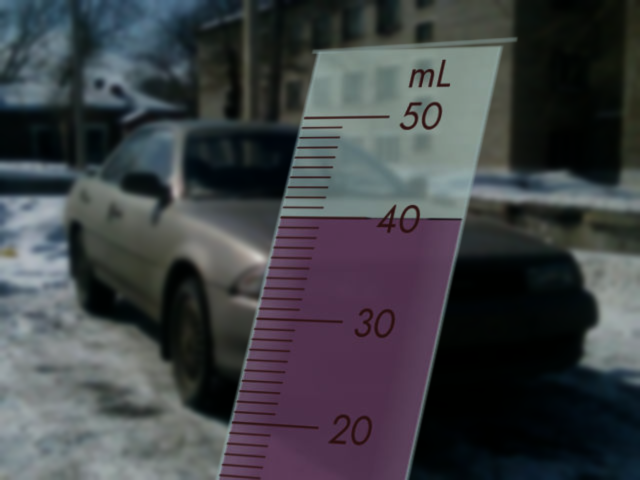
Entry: 40
